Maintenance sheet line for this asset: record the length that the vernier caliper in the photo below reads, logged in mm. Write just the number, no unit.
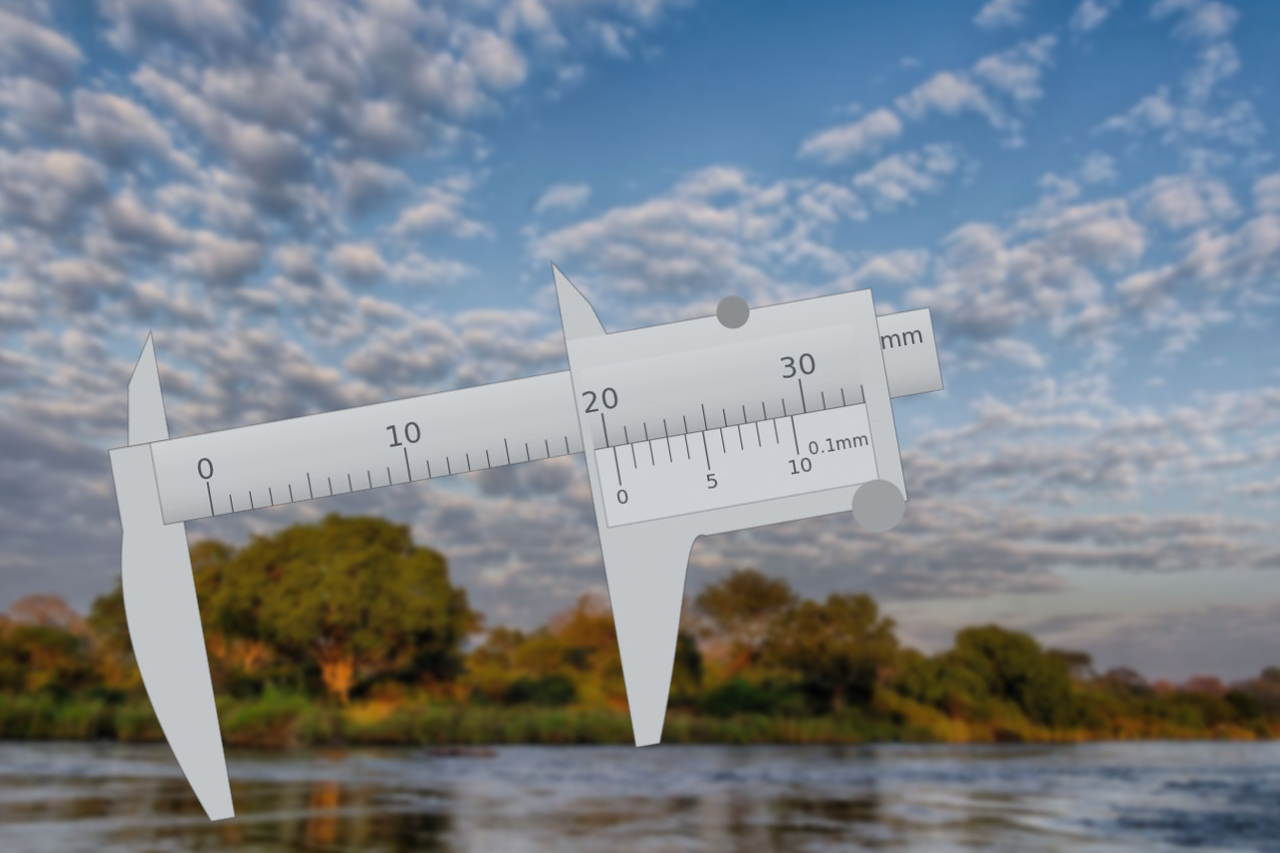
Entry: 20.3
